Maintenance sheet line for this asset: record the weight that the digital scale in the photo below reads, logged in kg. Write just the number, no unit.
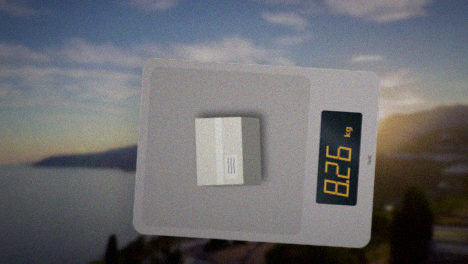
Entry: 8.26
